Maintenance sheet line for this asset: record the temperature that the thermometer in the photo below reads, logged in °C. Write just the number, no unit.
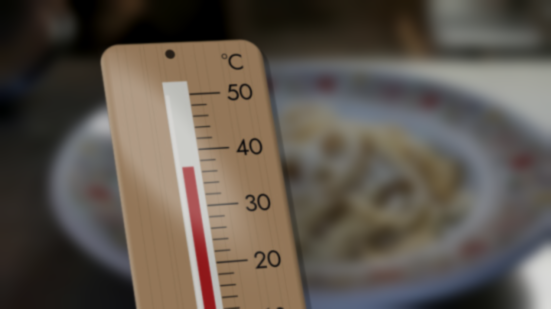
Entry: 37
